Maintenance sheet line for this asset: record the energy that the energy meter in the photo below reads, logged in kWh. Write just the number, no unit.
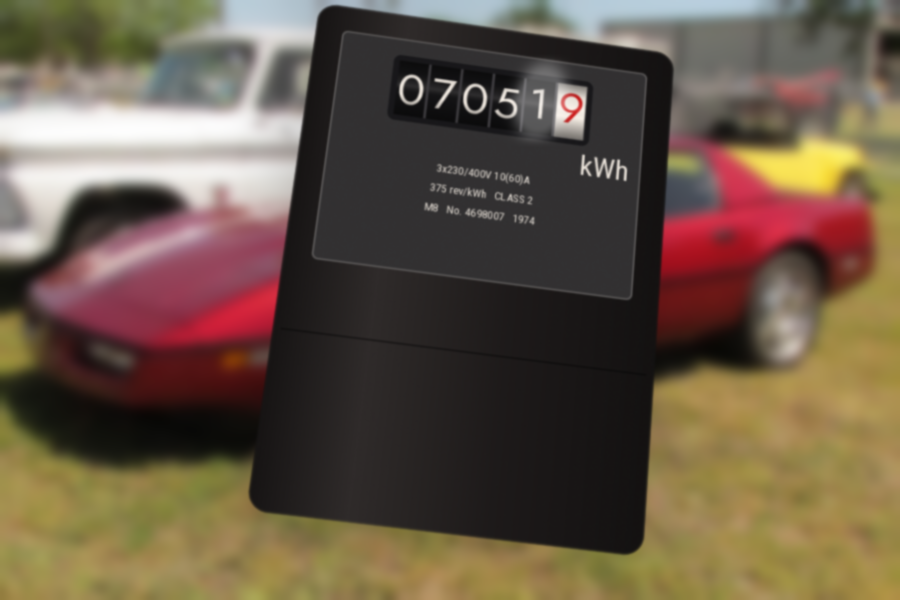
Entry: 7051.9
